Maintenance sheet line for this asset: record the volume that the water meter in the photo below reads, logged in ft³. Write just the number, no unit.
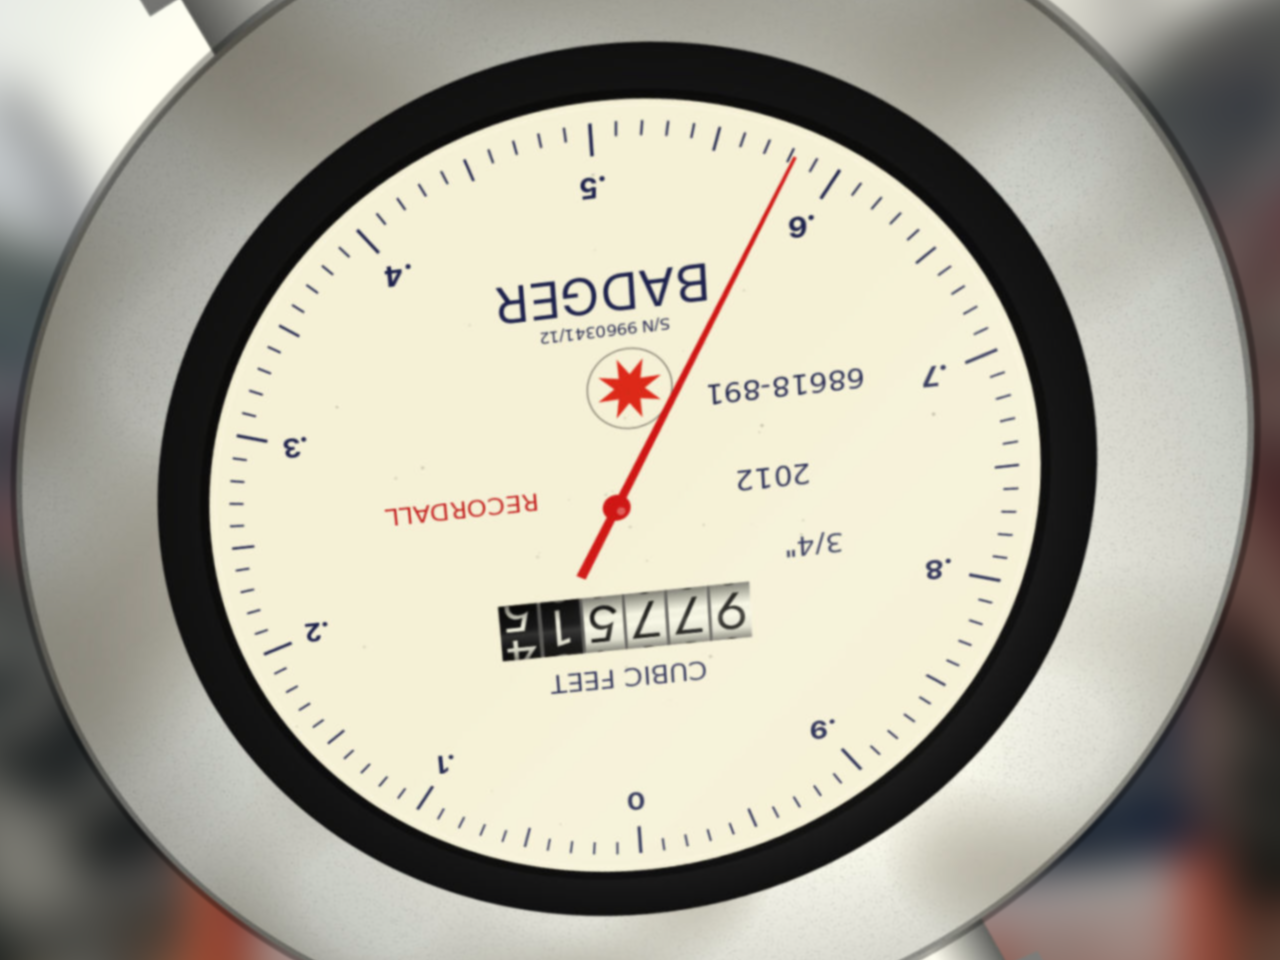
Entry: 977514.58
